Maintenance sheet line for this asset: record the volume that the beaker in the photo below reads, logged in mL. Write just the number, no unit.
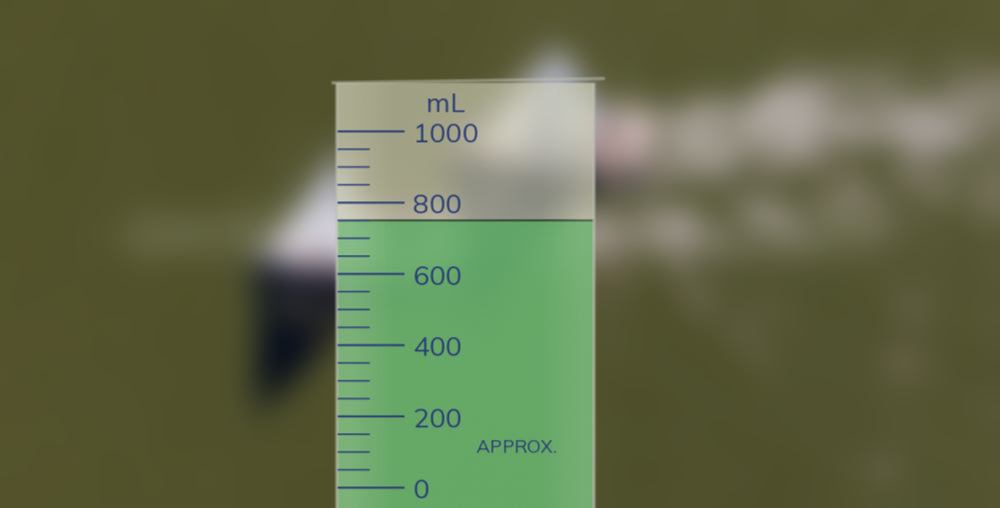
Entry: 750
